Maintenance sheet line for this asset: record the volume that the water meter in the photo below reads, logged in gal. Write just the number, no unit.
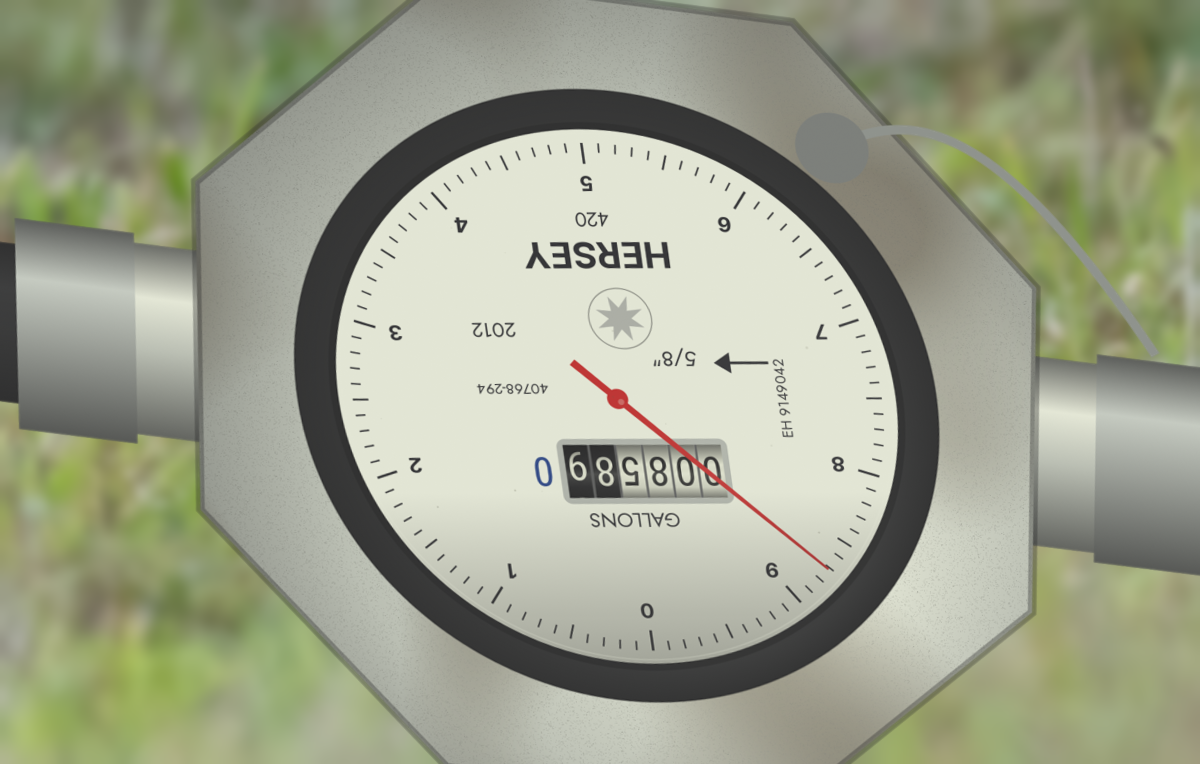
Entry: 85888.7
